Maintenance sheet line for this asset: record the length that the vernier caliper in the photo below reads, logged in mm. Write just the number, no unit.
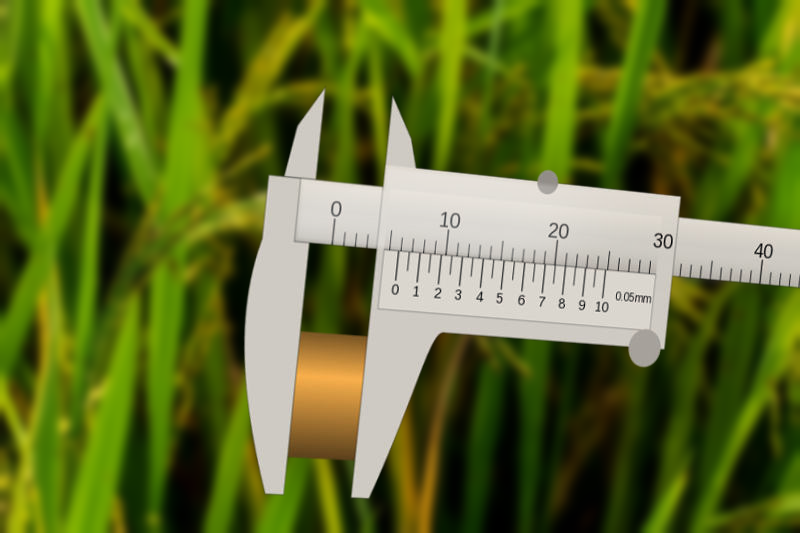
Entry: 5.8
